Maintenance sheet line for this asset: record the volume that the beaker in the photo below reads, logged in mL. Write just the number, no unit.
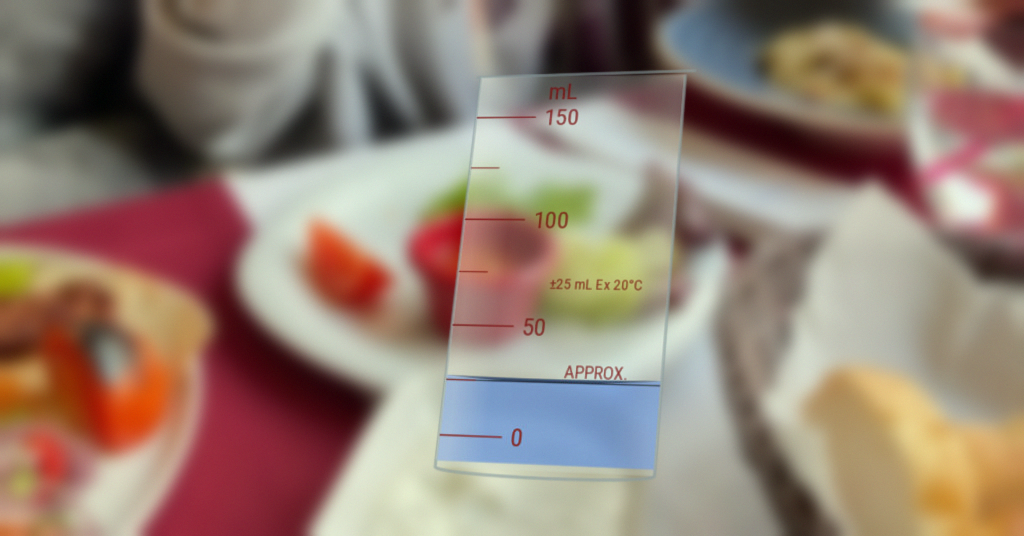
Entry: 25
